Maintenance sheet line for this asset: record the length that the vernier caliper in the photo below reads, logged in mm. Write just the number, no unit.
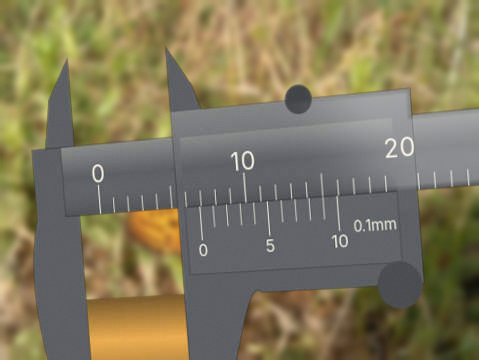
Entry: 6.9
